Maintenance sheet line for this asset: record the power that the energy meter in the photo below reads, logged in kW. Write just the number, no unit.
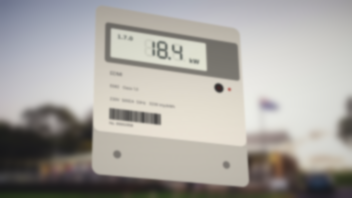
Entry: 18.4
